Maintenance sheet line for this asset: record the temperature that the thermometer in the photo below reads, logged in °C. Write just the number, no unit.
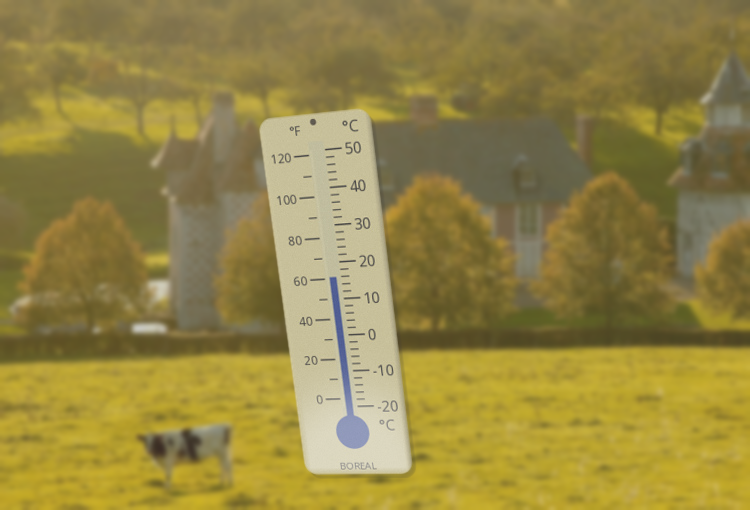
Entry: 16
